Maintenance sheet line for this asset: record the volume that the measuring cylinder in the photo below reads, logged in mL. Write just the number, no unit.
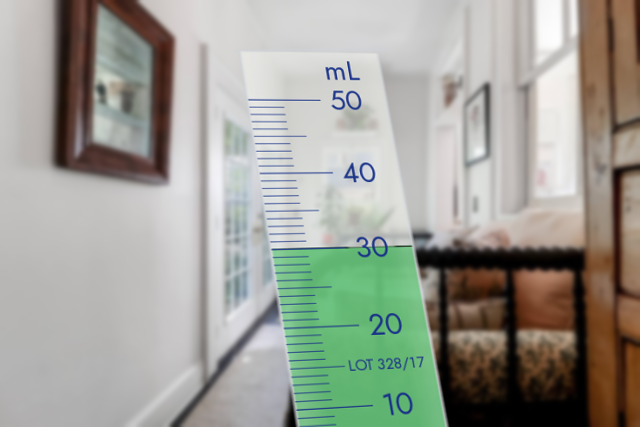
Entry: 30
